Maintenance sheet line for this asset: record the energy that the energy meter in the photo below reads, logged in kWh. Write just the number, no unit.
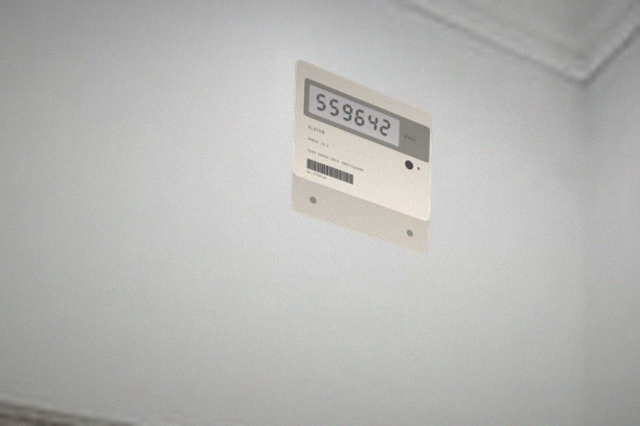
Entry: 559642
